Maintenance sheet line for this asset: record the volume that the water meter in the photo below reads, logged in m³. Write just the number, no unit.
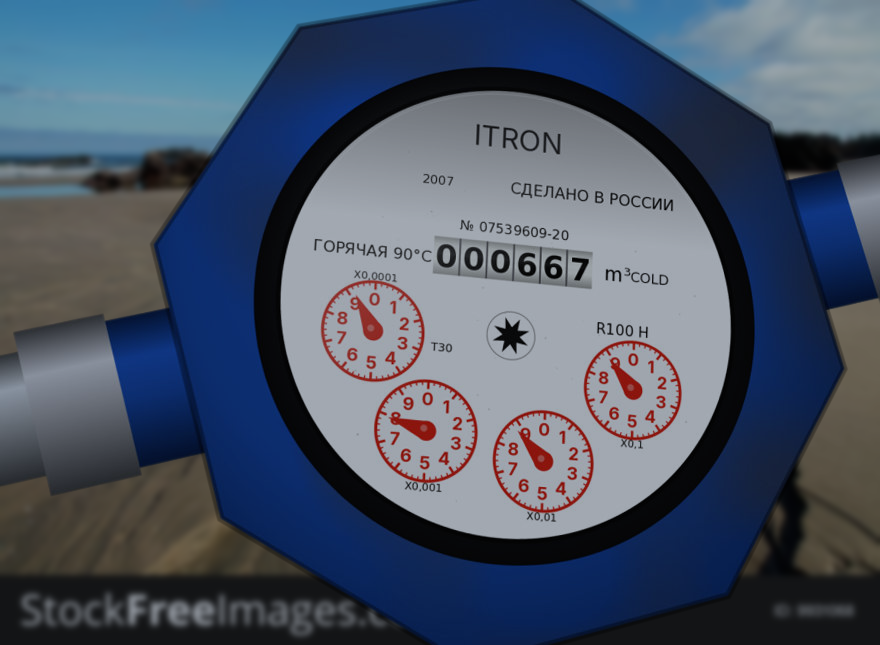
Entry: 667.8879
